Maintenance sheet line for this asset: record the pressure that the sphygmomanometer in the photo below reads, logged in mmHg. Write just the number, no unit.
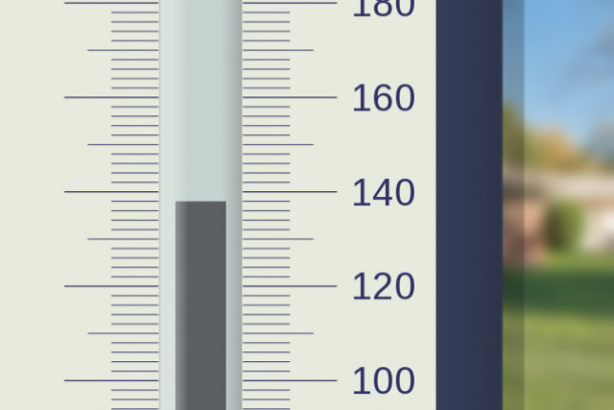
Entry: 138
